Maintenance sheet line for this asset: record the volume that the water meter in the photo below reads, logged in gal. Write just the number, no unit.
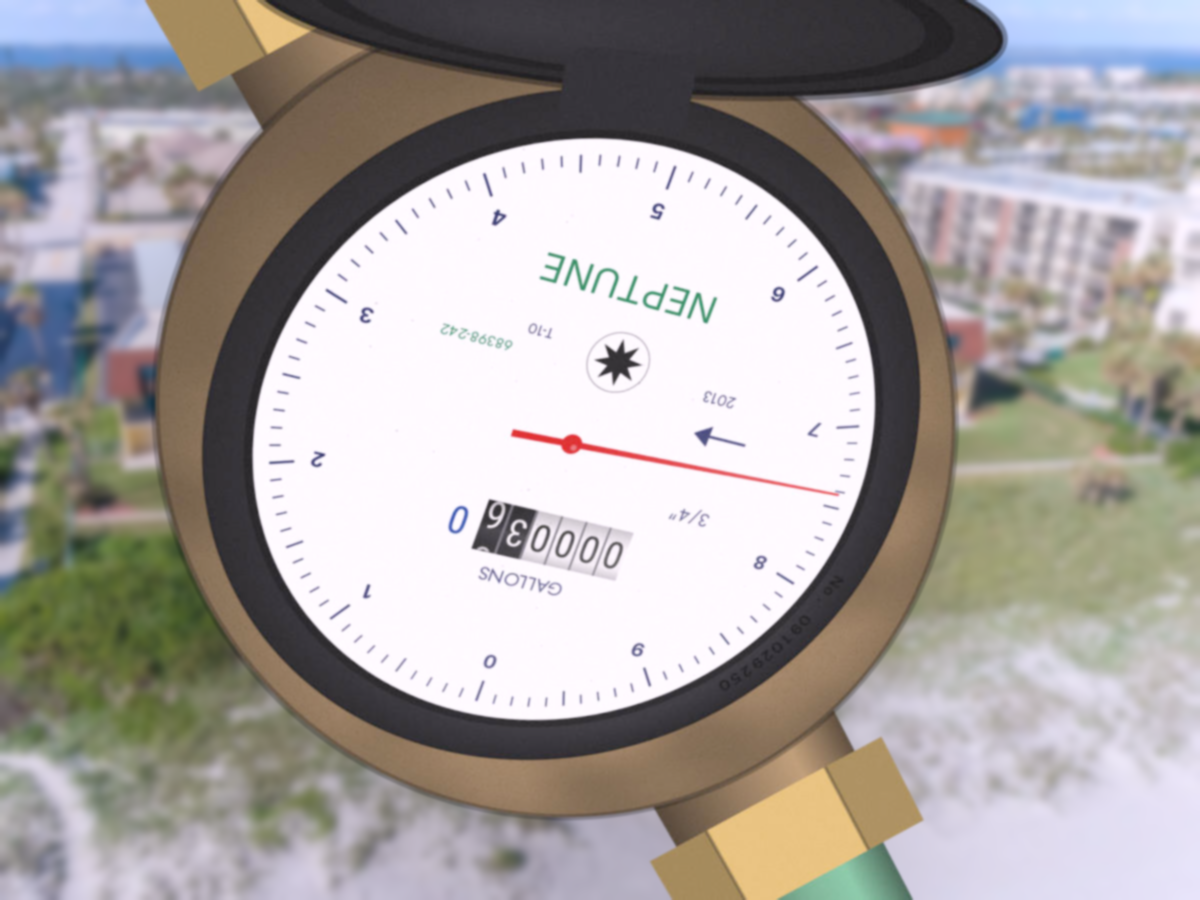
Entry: 357.4
